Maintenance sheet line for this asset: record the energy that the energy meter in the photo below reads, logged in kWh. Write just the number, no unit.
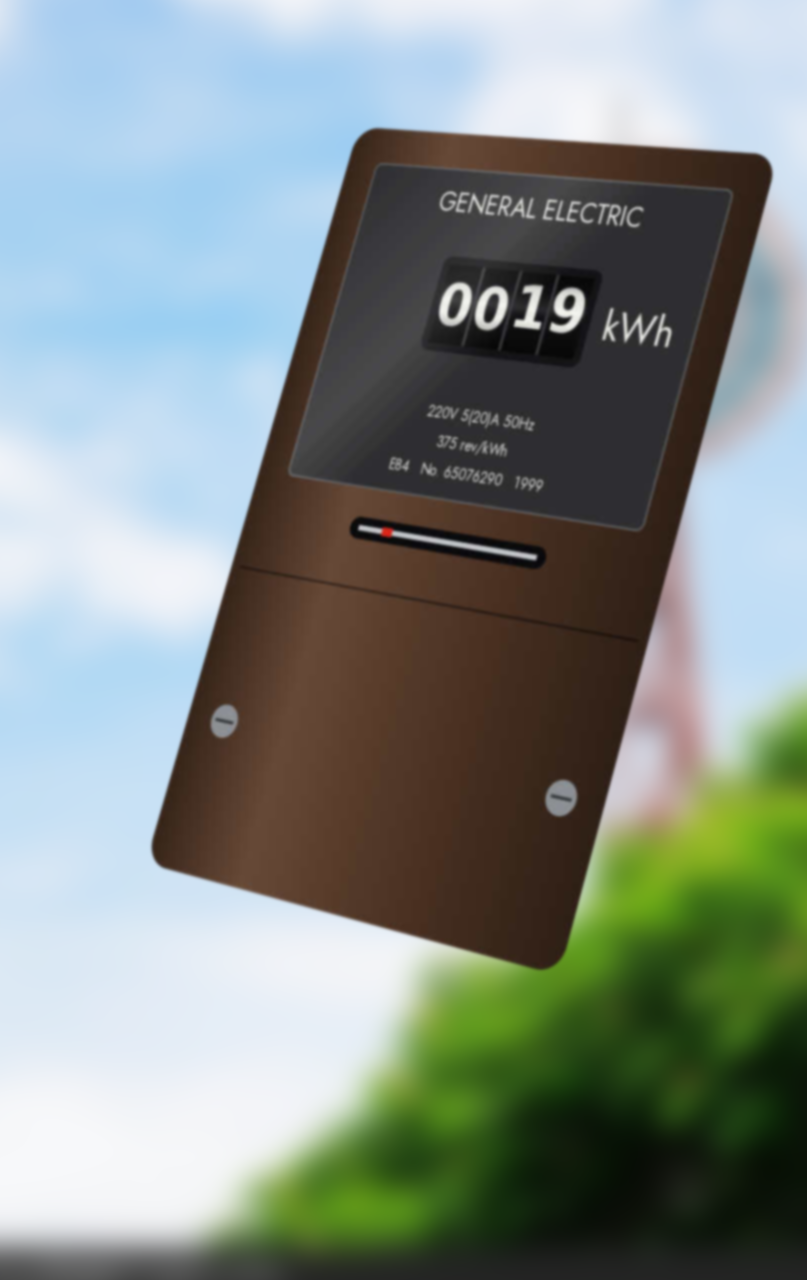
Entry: 19
